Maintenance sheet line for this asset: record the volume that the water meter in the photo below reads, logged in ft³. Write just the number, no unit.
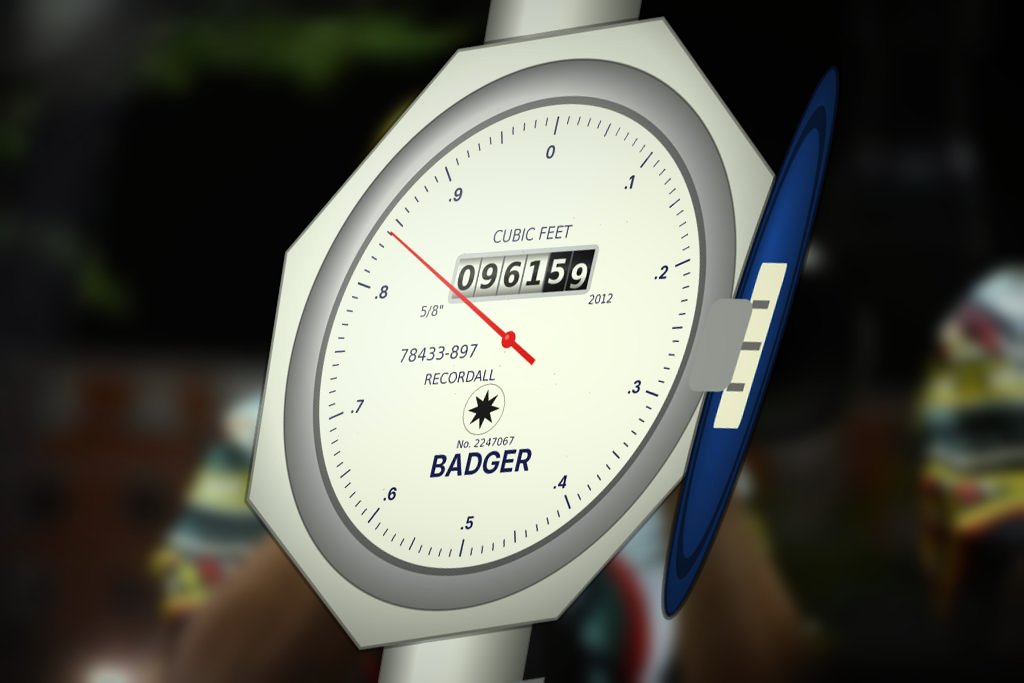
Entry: 96158.84
